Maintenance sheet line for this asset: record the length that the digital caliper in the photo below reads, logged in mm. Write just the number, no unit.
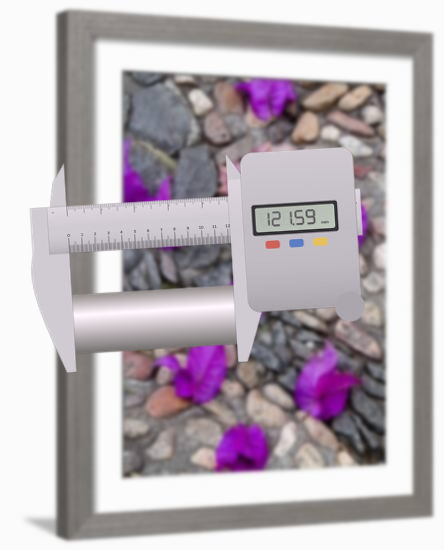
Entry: 121.59
